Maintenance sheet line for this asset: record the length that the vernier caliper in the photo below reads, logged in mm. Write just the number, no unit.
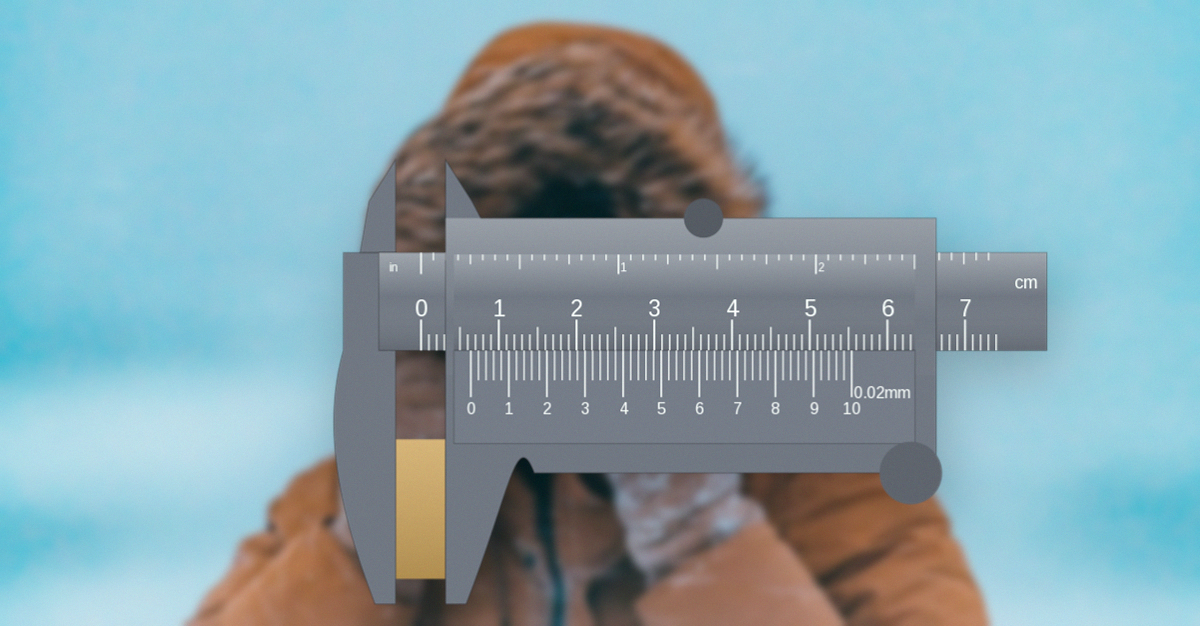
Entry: 6.4
